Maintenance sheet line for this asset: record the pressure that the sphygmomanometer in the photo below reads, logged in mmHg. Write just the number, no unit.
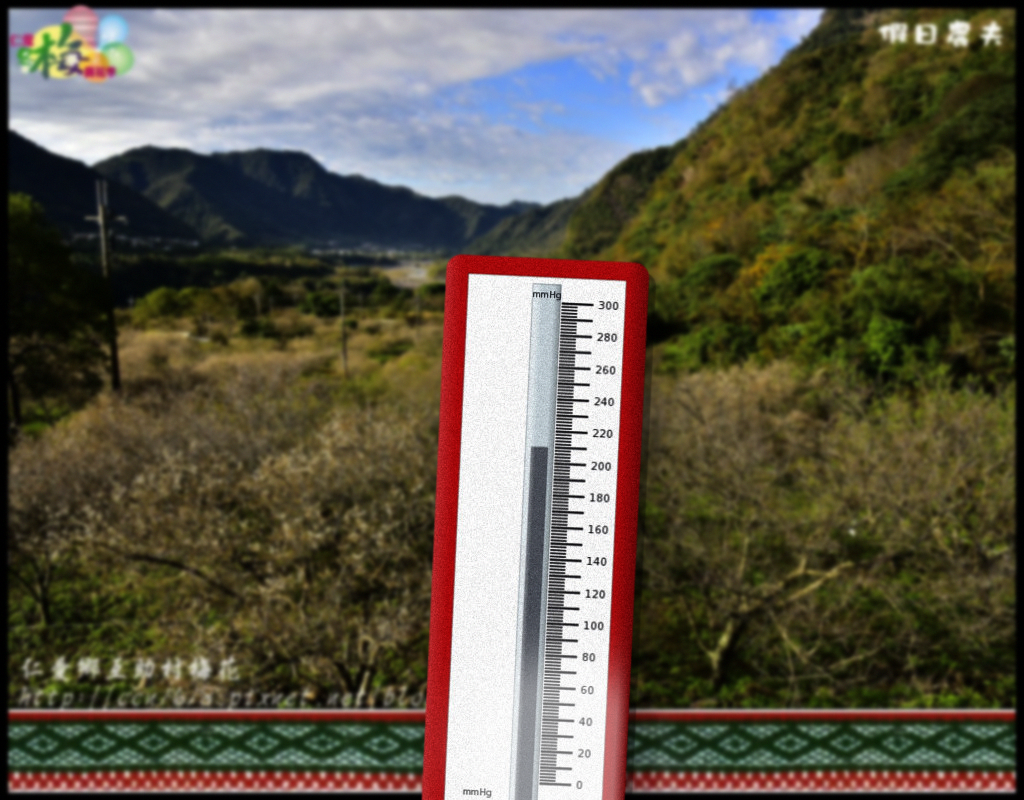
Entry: 210
